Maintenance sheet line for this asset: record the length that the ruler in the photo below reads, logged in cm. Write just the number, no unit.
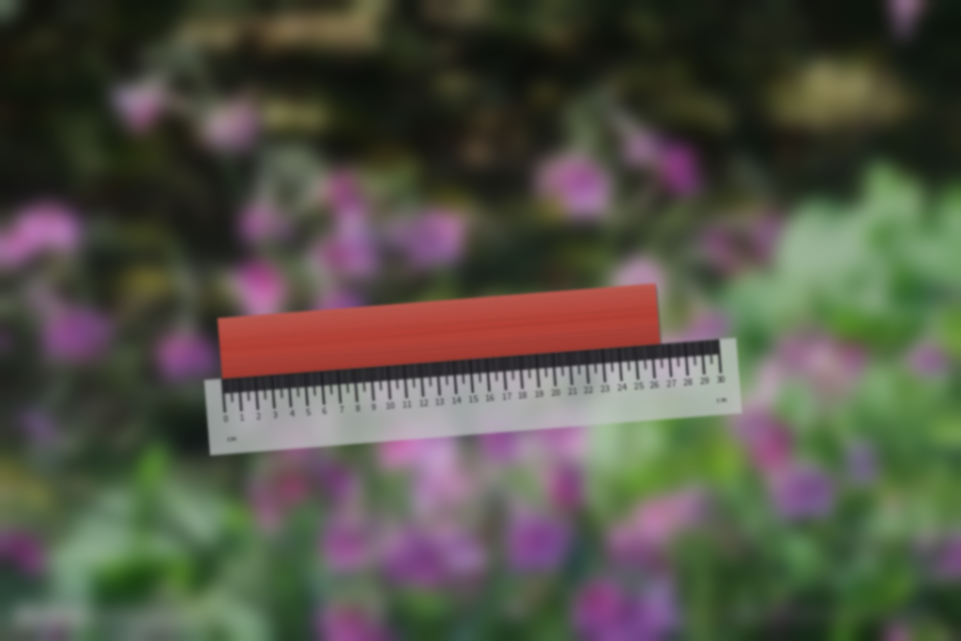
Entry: 26.5
